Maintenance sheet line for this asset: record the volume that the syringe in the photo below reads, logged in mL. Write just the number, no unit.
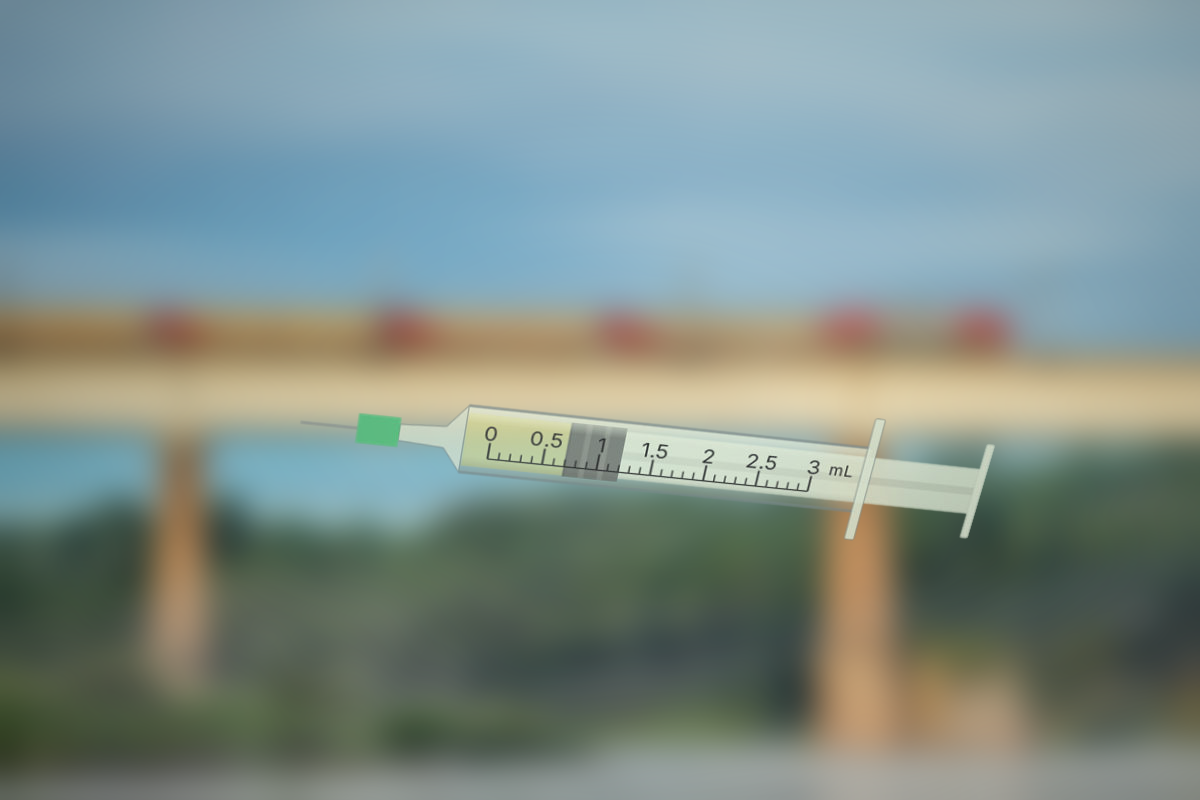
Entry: 0.7
